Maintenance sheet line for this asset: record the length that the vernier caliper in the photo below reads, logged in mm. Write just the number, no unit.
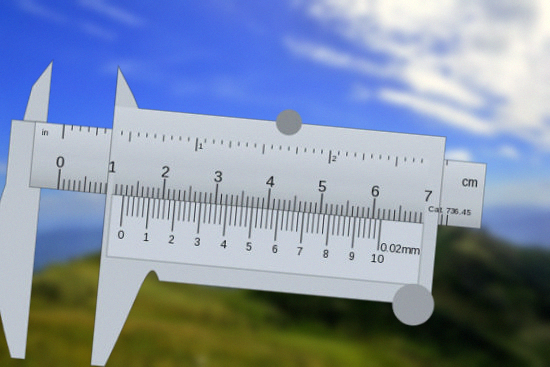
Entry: 12.5
